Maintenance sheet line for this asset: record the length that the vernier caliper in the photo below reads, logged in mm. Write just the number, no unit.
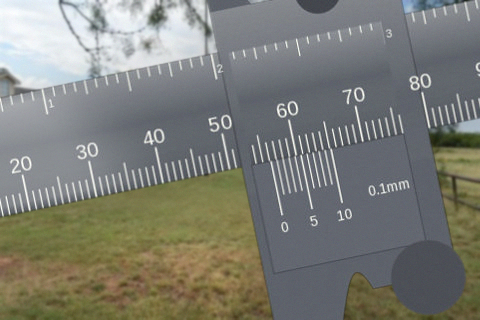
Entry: 56.2
